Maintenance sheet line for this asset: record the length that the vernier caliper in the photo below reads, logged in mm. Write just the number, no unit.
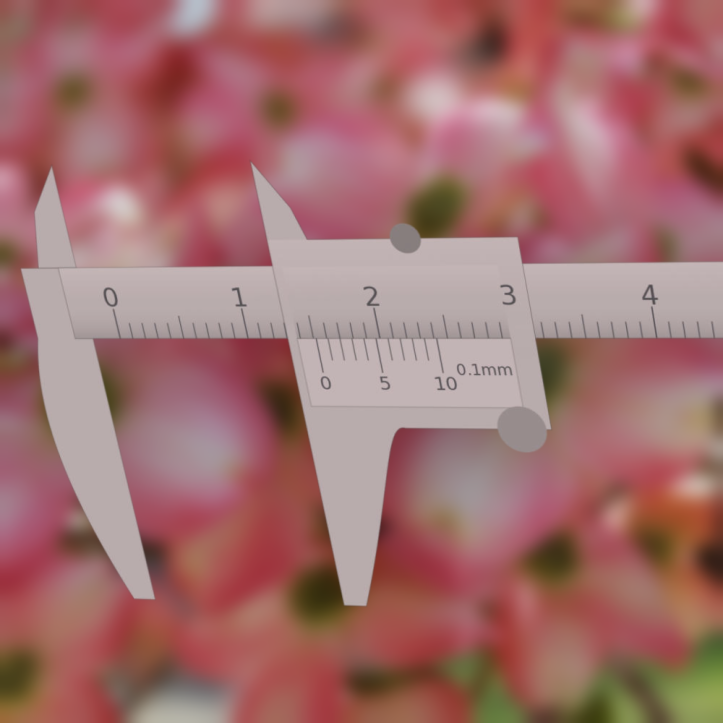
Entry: 15.2
